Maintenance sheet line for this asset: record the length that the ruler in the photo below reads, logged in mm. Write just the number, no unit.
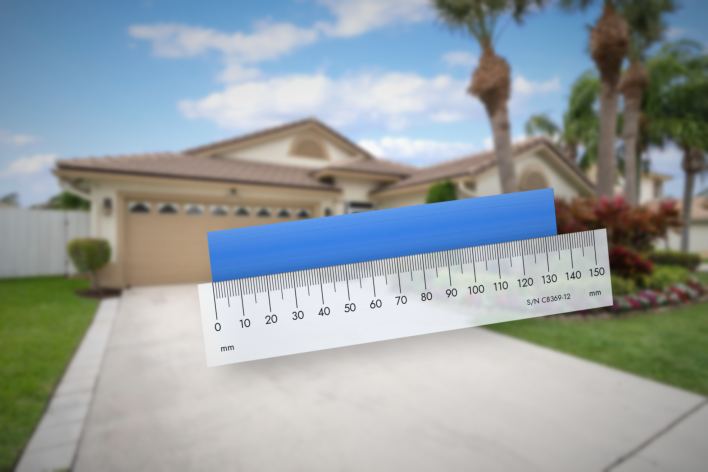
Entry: 135
